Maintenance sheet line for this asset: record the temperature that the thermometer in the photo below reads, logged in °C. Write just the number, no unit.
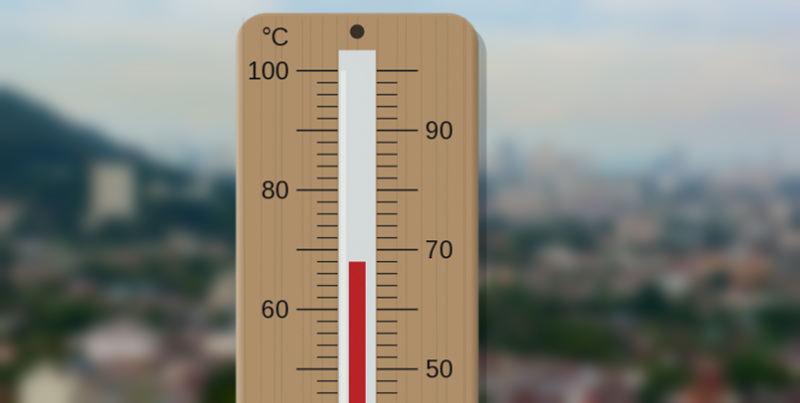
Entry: 68
